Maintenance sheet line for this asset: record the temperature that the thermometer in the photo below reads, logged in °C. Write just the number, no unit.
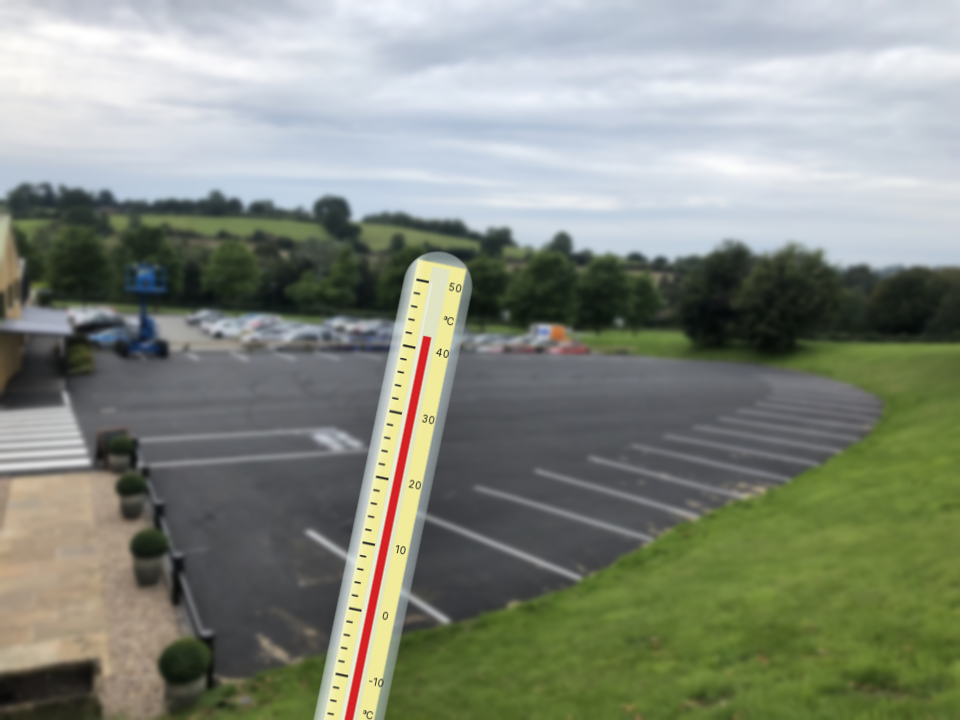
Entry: 42
